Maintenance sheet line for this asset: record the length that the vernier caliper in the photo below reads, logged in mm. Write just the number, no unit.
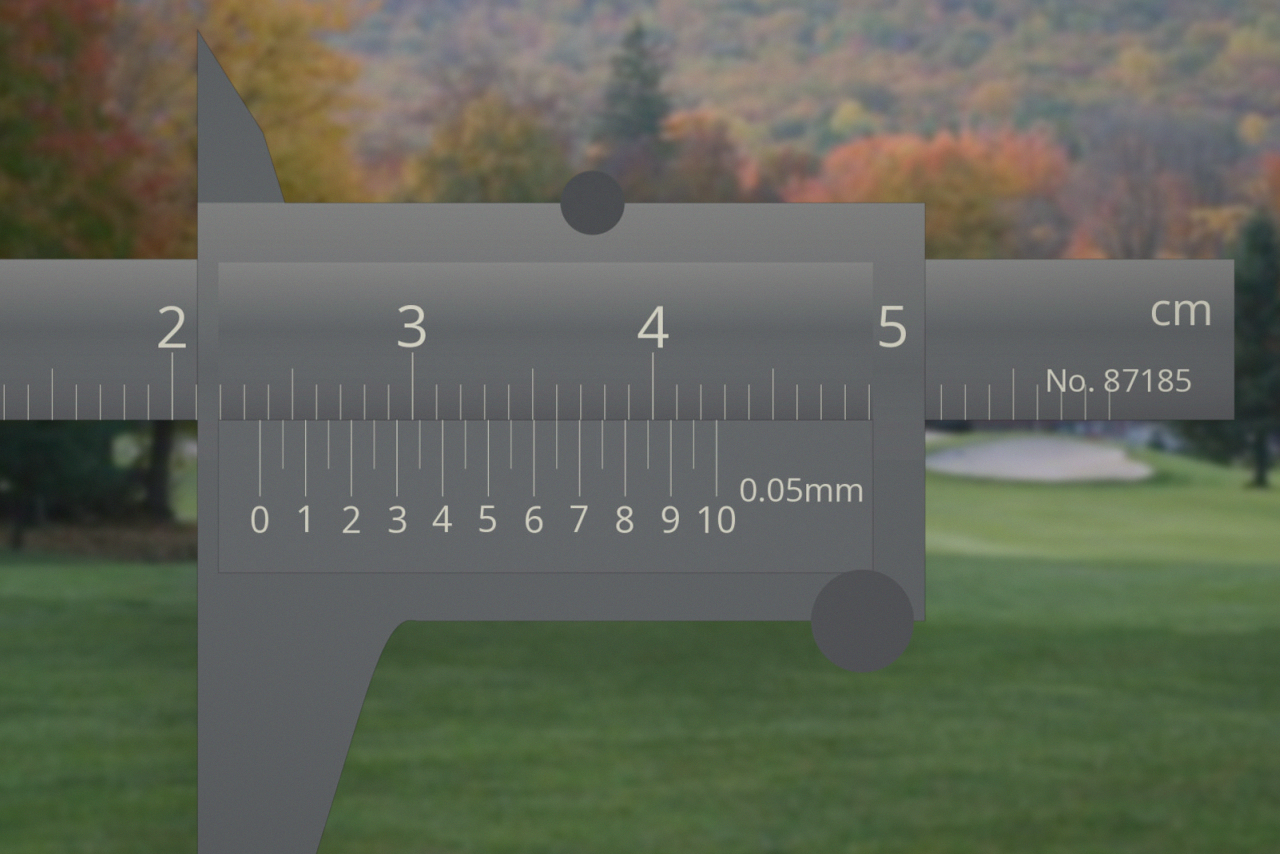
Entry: 23.65
